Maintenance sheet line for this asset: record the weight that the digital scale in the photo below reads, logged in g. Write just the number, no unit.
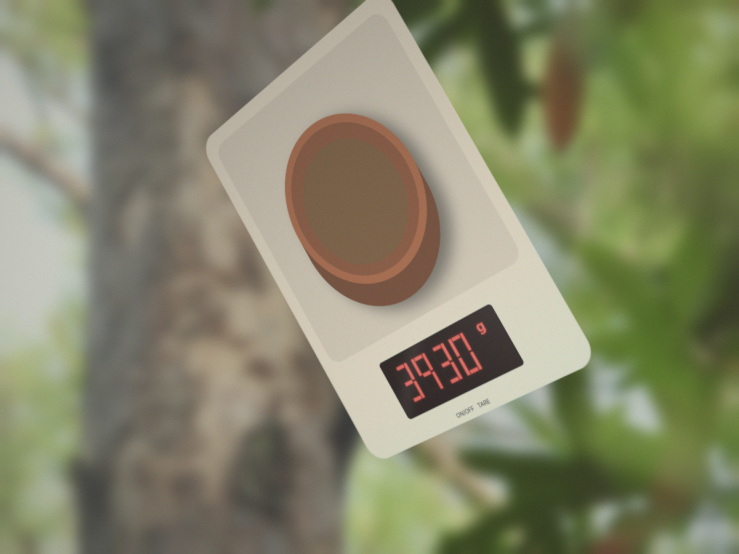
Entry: 3930
